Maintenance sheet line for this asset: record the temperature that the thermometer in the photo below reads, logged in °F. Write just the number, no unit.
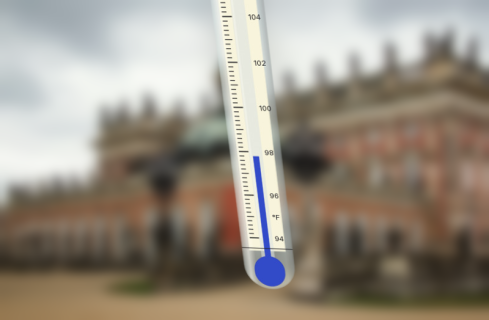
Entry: 97.8
